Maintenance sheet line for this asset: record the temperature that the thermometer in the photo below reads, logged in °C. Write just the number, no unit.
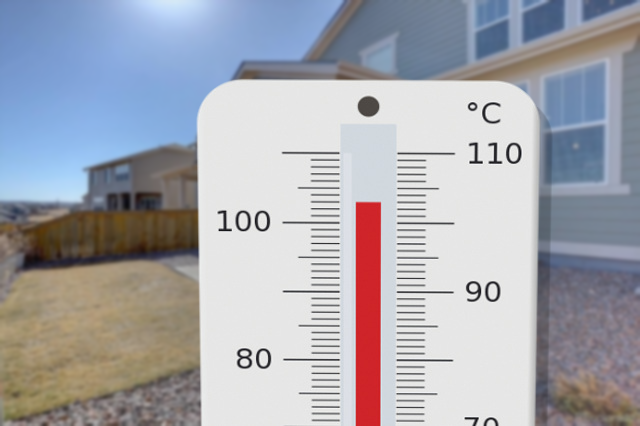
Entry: 103
